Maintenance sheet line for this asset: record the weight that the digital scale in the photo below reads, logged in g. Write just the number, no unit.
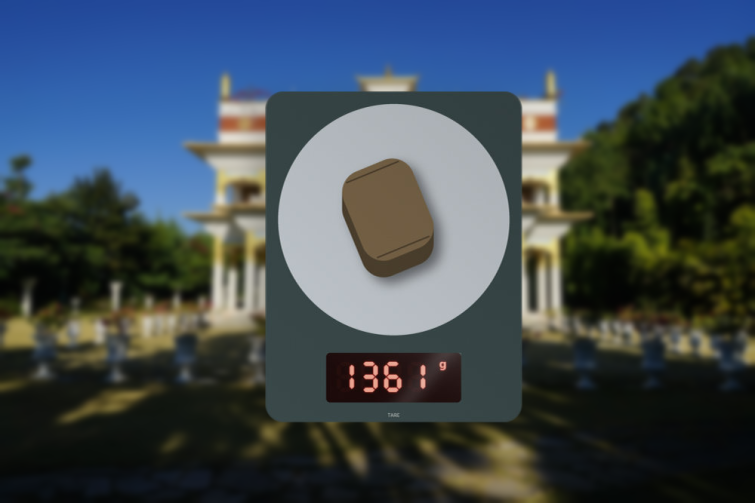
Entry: 1361
